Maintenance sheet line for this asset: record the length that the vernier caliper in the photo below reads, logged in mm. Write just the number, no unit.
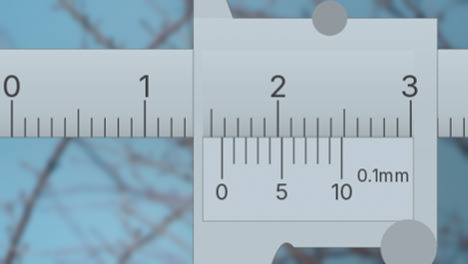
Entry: 15.8
